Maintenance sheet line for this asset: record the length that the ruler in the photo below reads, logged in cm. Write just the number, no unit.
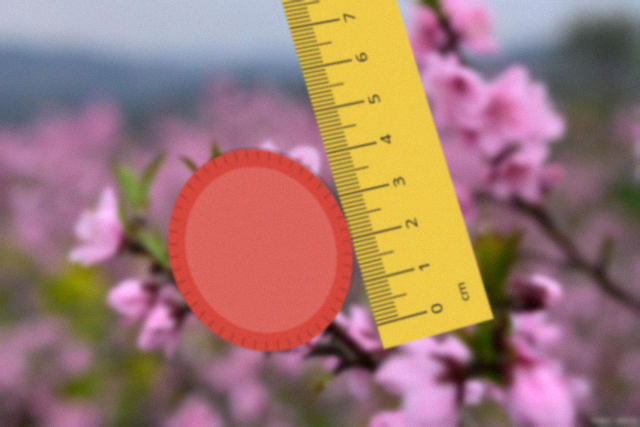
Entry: 4.5
